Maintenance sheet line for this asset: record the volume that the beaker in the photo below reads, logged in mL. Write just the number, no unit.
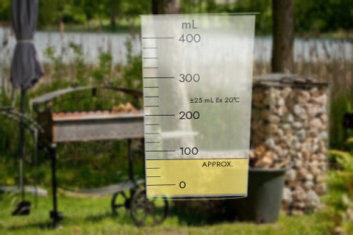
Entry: 75
